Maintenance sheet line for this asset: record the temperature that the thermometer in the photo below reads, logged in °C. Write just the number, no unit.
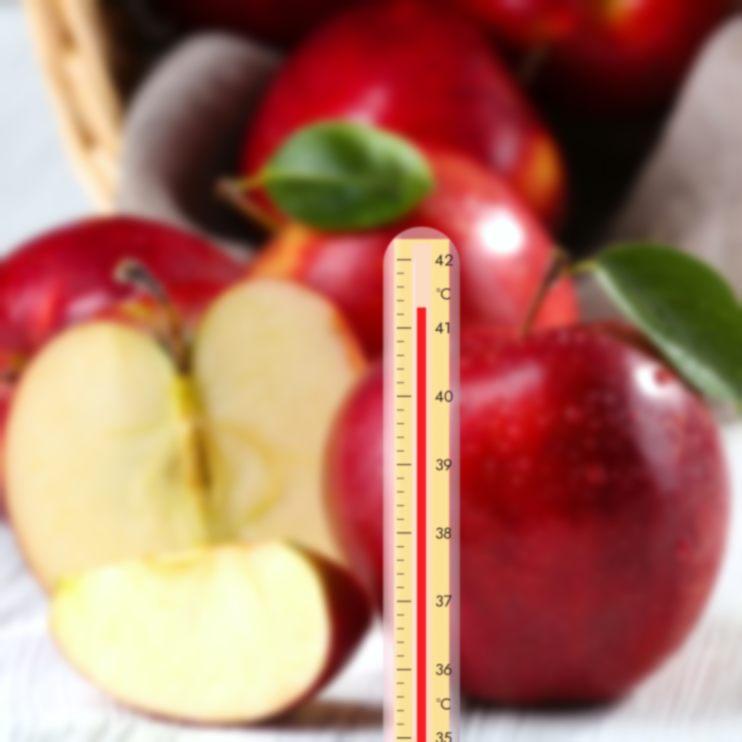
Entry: 41.3
